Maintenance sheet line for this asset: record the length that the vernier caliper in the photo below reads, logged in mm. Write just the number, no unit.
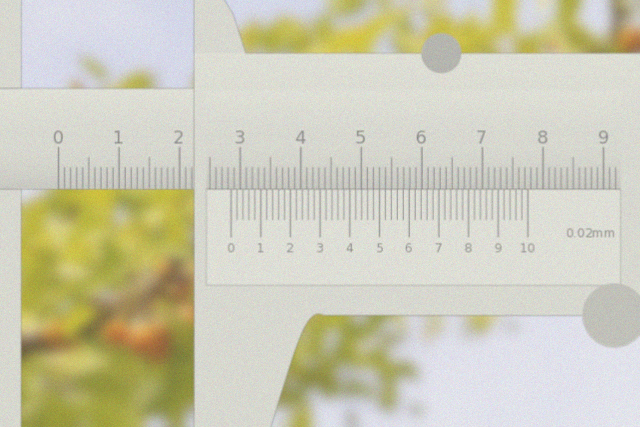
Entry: 28.5
